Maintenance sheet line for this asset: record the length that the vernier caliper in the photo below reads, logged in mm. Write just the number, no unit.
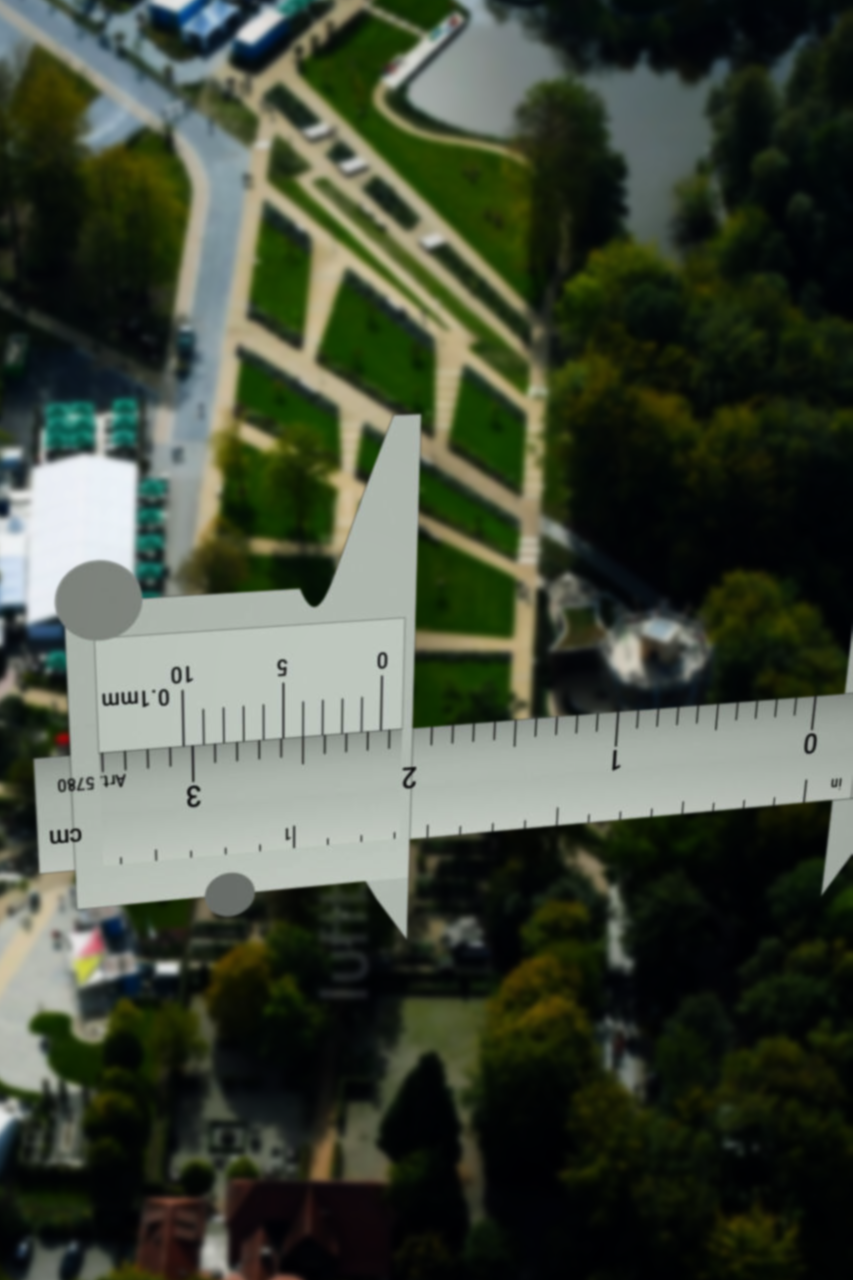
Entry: 21.4
